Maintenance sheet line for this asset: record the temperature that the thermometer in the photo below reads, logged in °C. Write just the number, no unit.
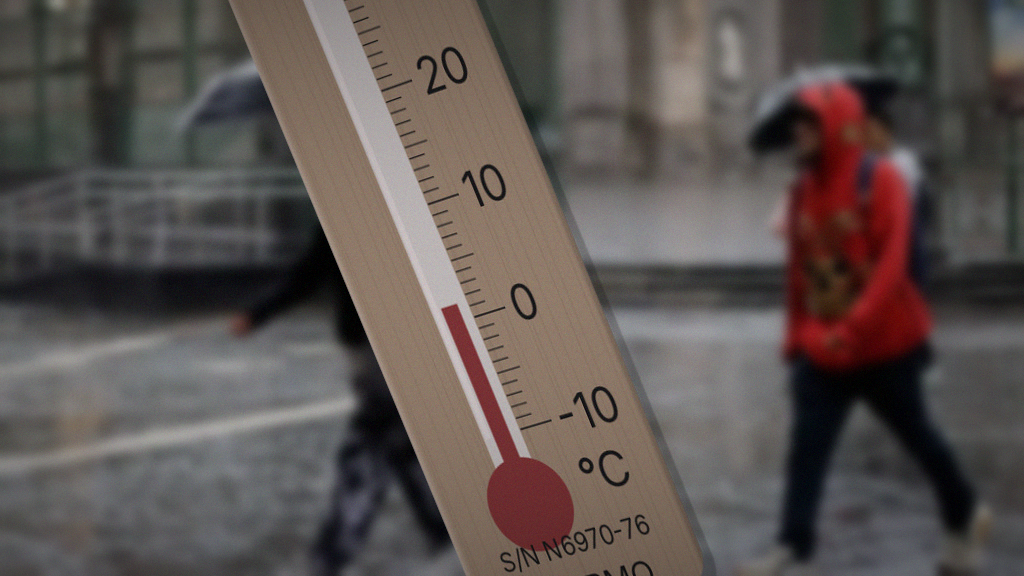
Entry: 1.5
